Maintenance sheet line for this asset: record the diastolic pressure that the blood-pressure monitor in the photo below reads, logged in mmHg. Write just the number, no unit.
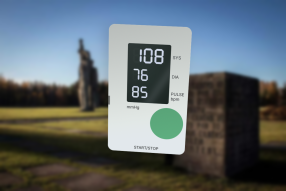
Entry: 76
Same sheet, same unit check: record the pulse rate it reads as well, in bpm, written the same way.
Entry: 85
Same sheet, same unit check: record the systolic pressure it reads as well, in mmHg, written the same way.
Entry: 108
